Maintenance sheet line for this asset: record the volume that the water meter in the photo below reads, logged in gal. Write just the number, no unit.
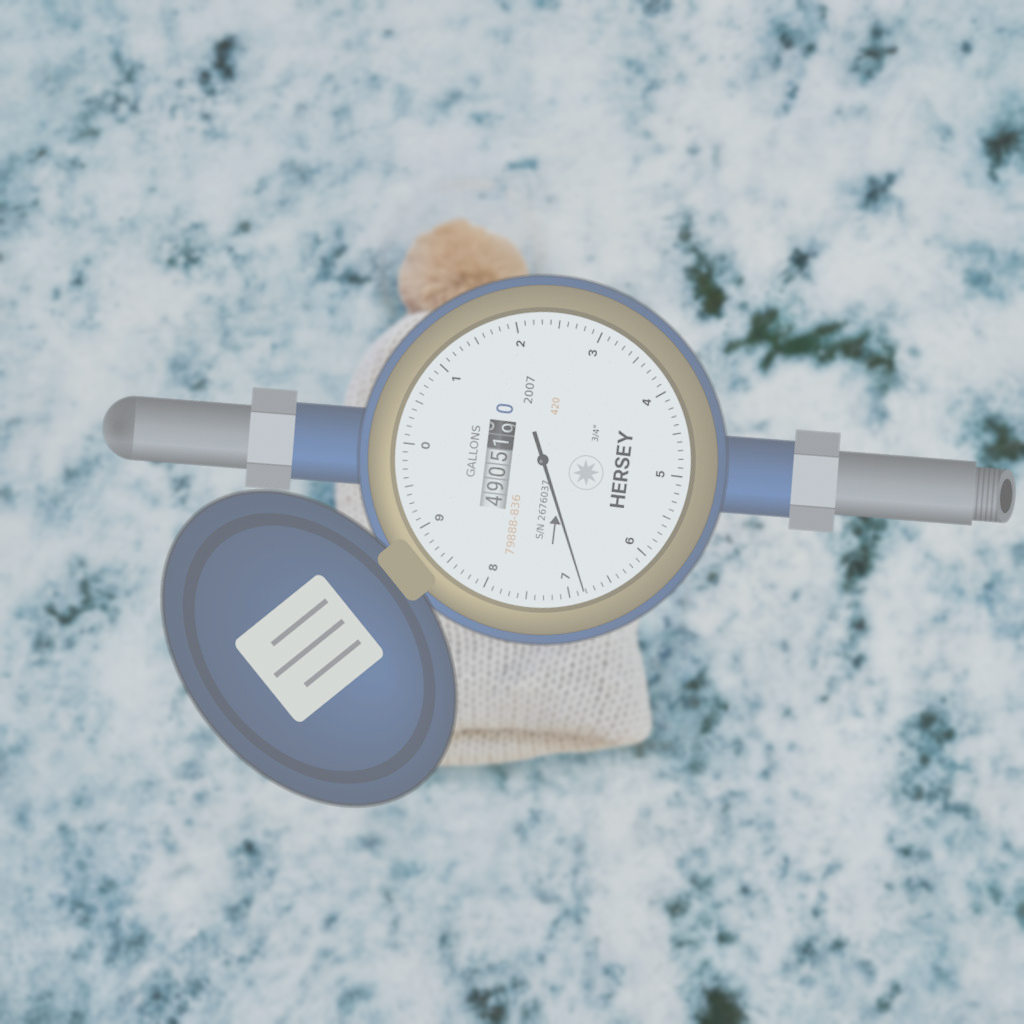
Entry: 4905186.8
